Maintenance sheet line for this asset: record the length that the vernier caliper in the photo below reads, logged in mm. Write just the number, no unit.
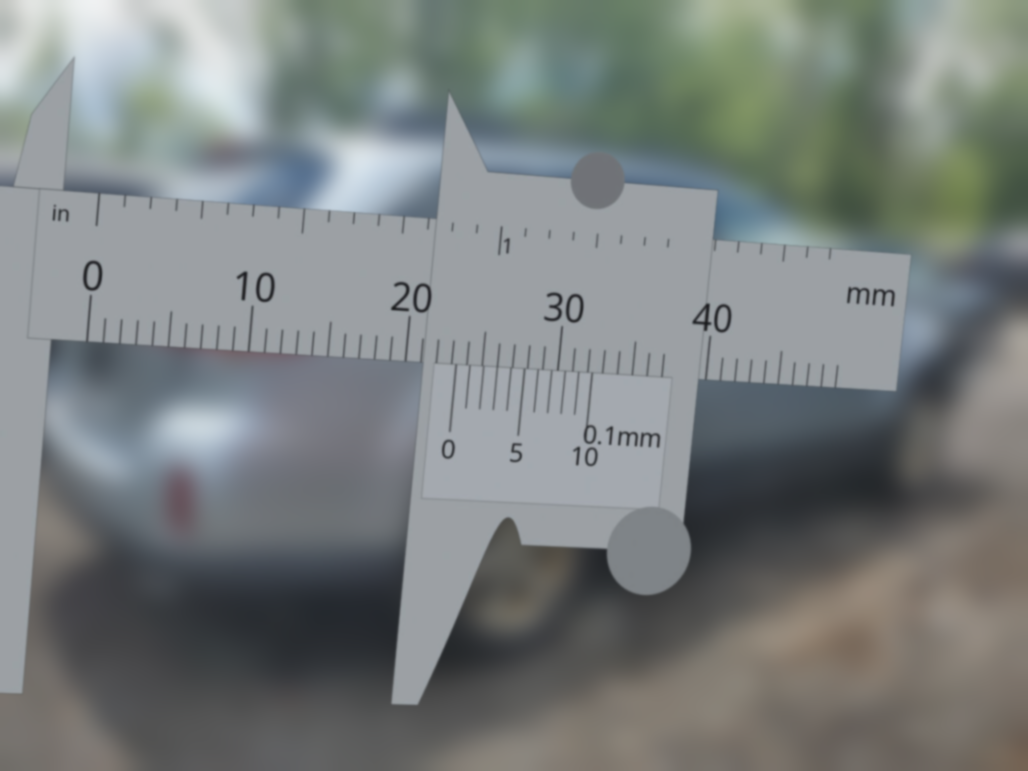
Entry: 23.3
